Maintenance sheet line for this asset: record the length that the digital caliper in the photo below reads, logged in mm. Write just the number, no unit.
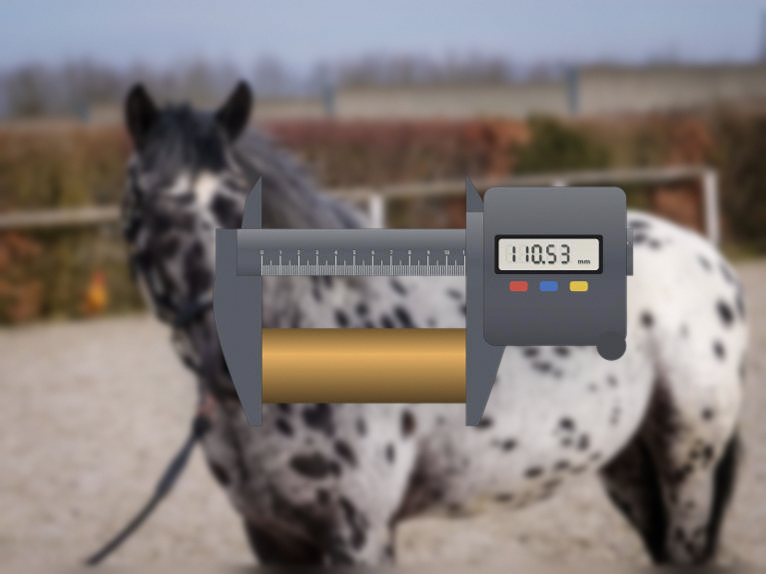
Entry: 110.53
